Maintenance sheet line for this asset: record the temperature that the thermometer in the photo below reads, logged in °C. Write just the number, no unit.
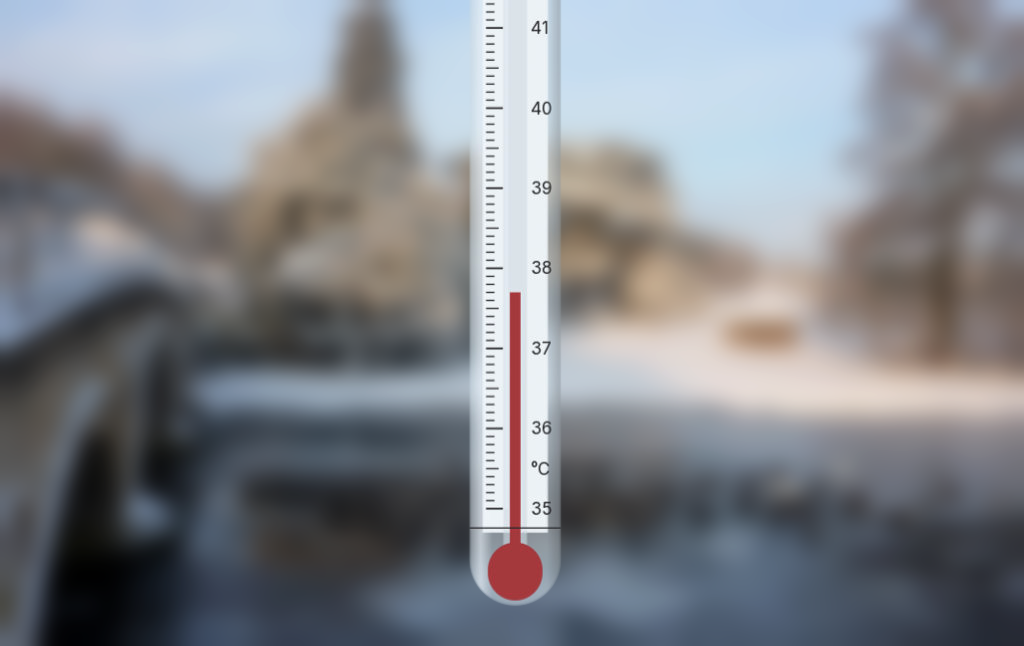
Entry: 37.7
